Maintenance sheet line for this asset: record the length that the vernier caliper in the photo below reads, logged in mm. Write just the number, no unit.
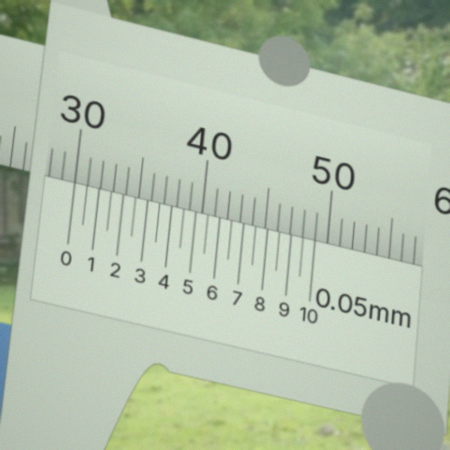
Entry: 30.0
